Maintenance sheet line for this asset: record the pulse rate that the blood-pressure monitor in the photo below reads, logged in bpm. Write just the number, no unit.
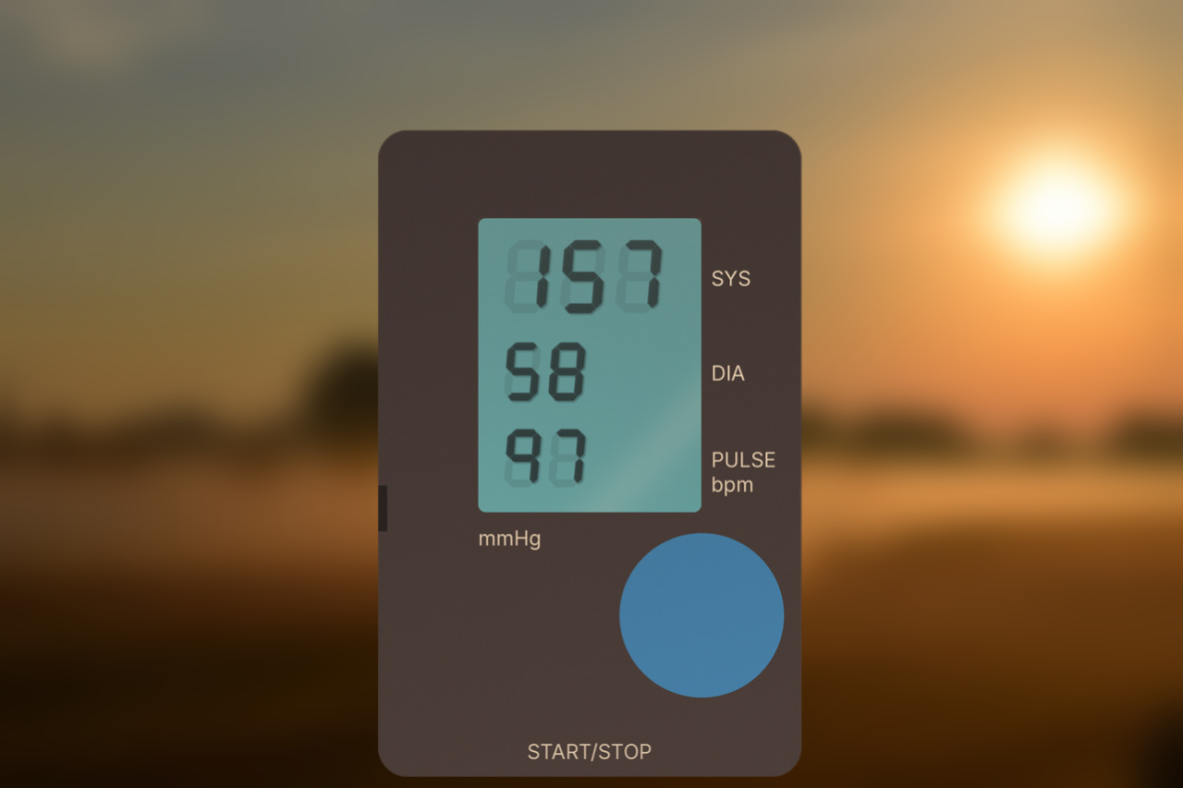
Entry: 97
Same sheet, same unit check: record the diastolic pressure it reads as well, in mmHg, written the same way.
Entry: 58
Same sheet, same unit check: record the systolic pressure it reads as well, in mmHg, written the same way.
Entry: 157
